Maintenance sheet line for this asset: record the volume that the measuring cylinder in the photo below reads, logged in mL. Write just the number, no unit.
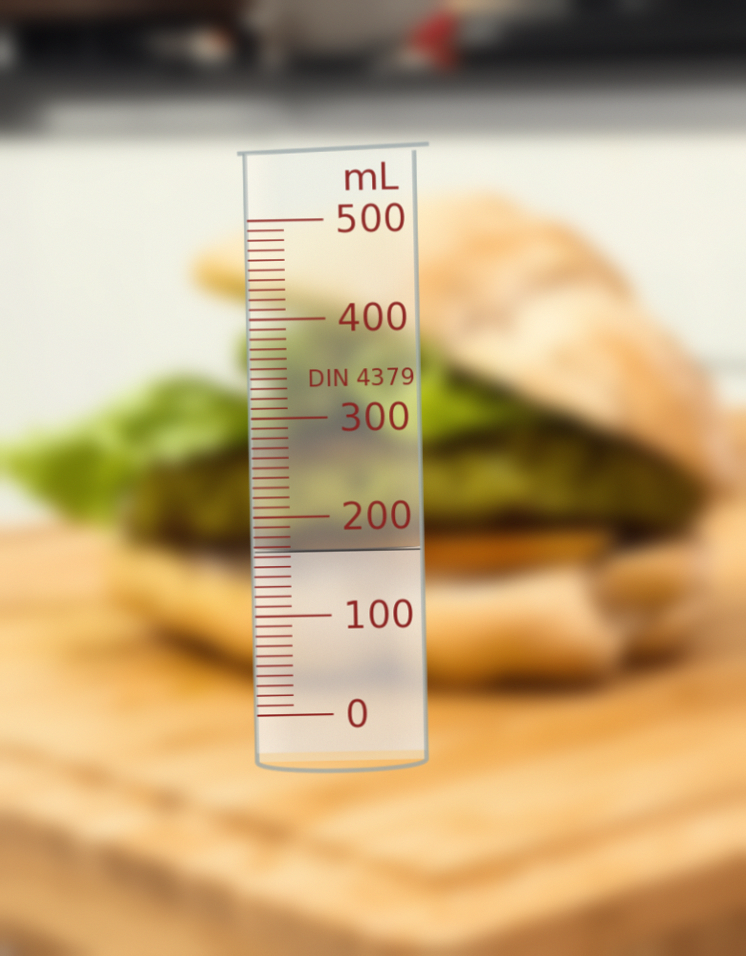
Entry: 165
